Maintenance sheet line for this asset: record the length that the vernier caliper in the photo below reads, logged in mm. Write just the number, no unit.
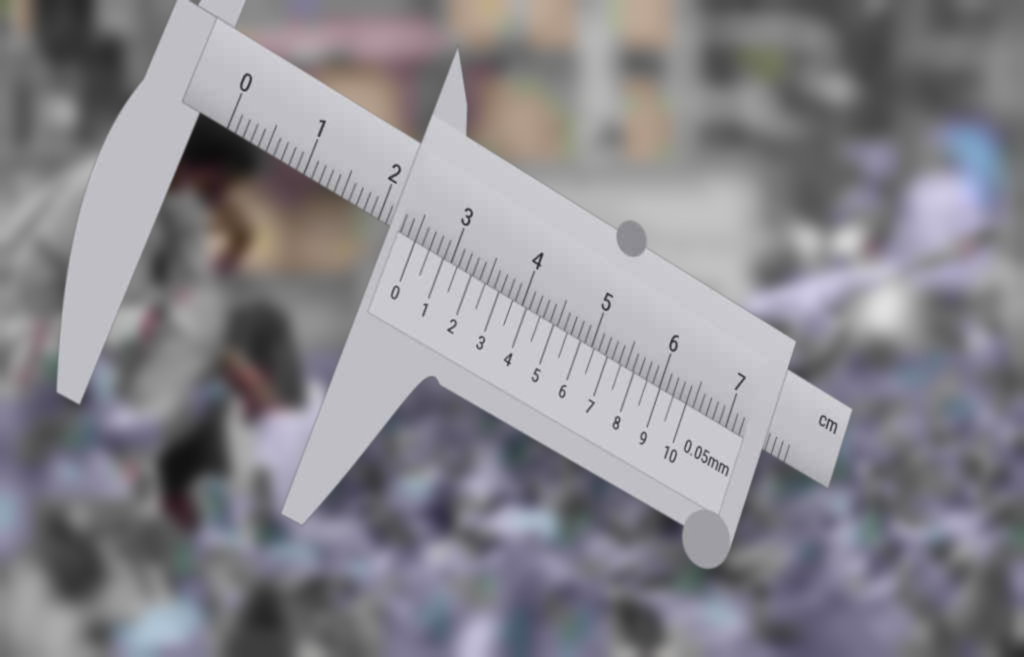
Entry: 25.0
